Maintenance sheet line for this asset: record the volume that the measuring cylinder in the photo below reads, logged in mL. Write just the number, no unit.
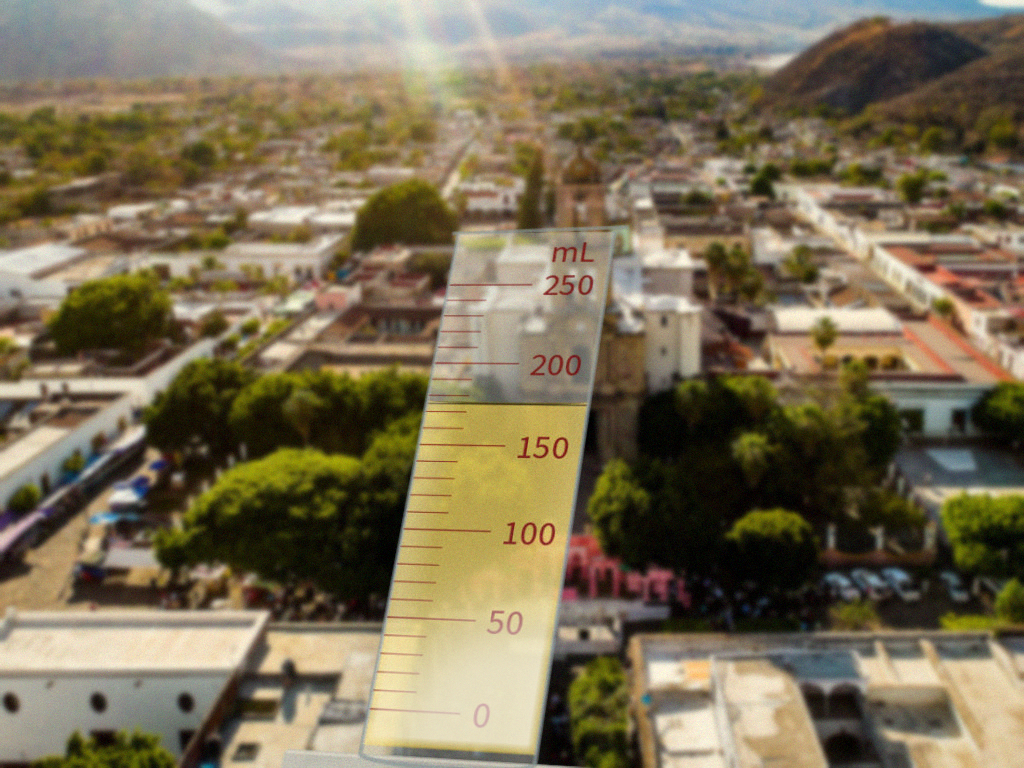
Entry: 175
